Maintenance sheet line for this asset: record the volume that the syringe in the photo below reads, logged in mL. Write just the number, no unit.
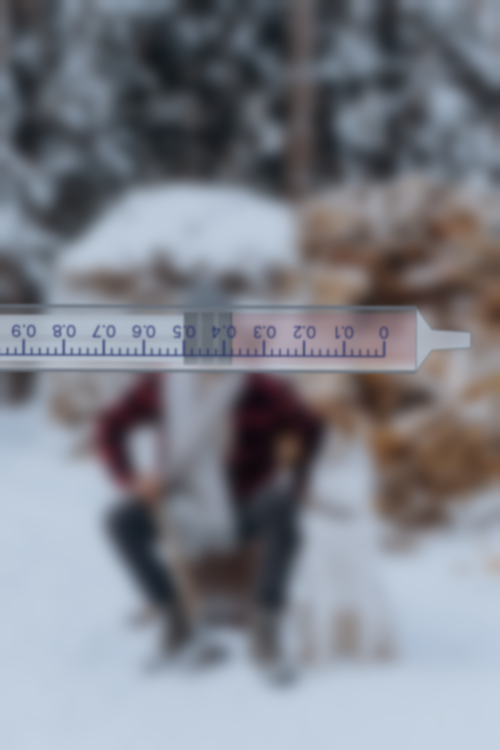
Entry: 0.38
